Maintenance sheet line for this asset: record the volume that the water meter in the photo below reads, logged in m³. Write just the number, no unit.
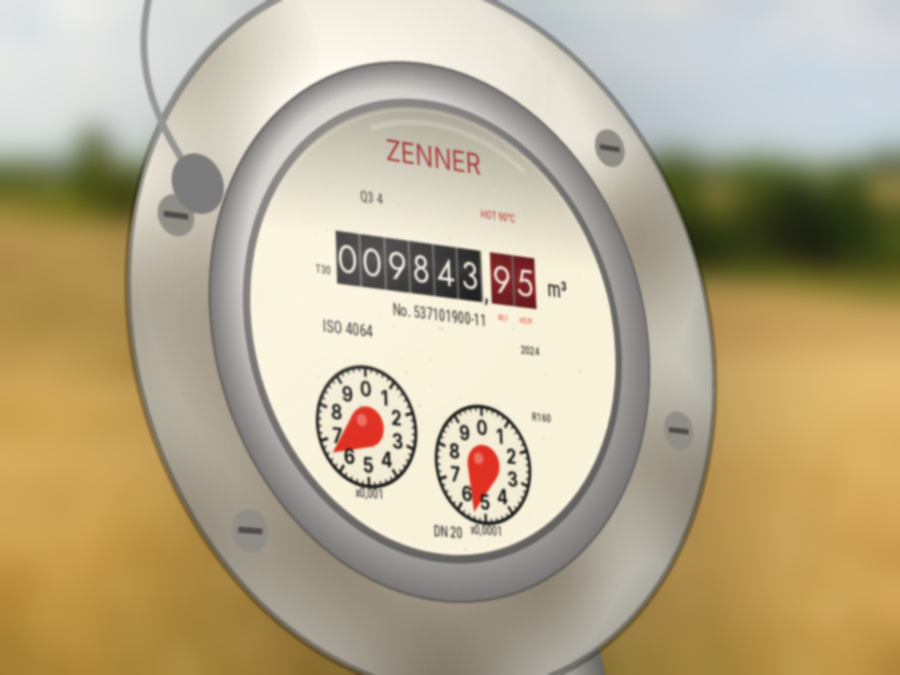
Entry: 9843.9565
